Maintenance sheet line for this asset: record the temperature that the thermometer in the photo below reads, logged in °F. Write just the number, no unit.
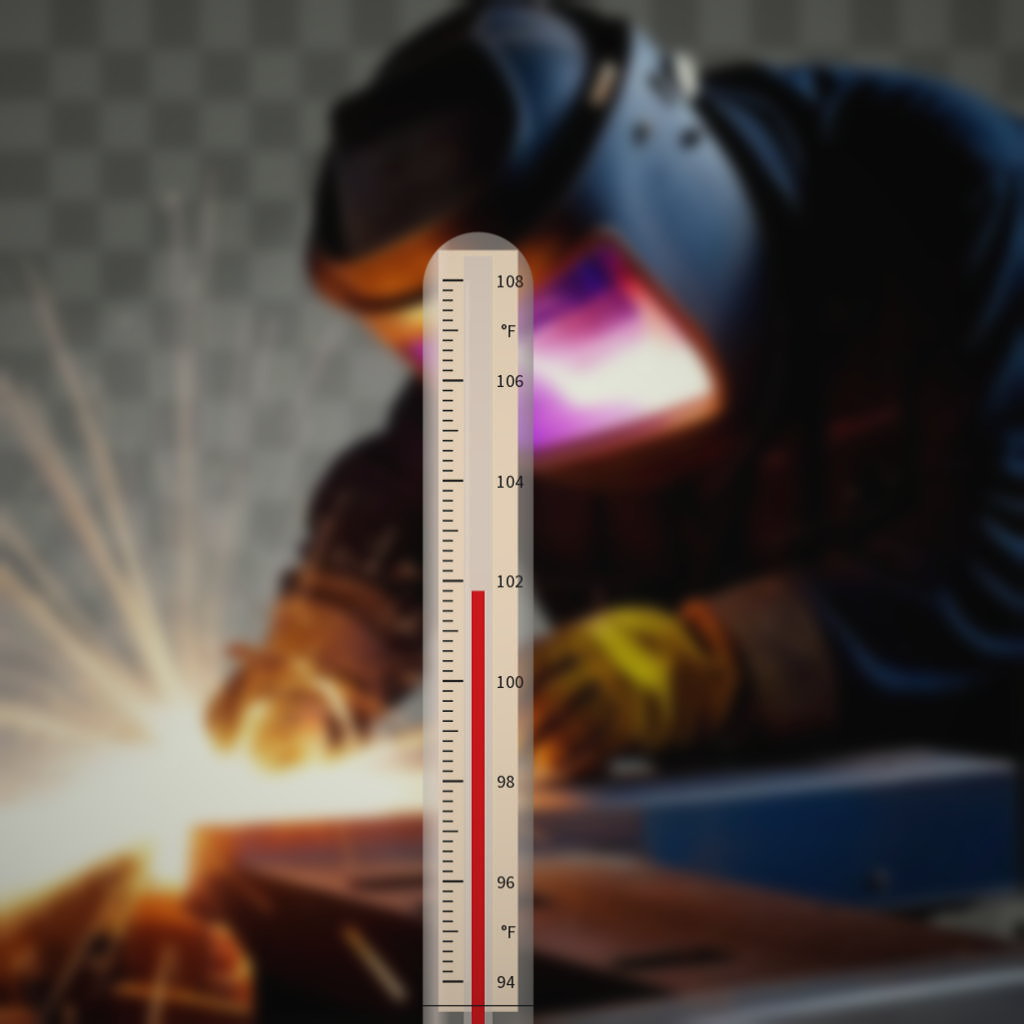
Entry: 101.8
